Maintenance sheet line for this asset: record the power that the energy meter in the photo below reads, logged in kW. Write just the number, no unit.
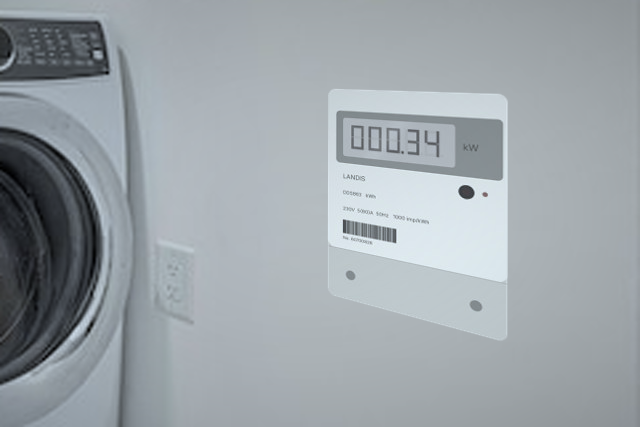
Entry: 0.34
